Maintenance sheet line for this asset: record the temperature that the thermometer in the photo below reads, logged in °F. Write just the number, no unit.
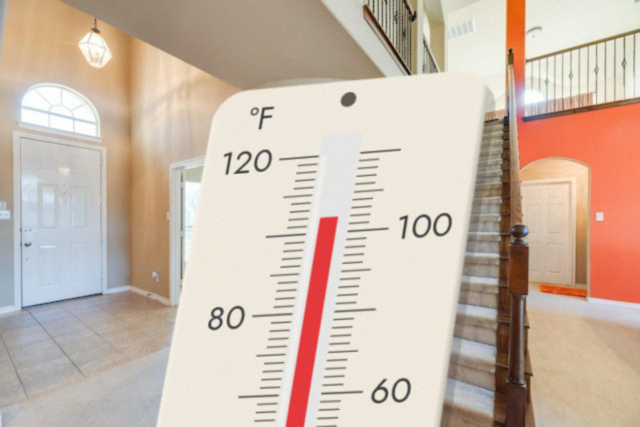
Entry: 104
